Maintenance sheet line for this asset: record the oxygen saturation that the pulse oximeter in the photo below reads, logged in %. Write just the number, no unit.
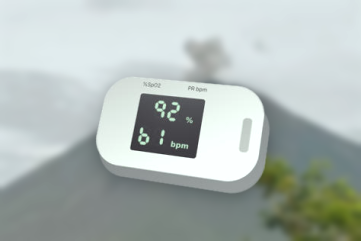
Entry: 92
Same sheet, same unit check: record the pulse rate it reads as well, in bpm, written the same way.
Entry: 61
